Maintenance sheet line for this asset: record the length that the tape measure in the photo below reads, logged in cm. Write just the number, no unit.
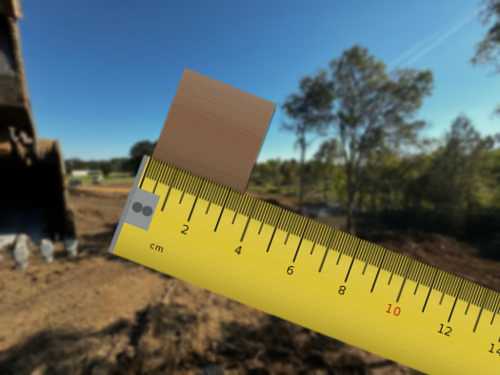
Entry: 3.5
